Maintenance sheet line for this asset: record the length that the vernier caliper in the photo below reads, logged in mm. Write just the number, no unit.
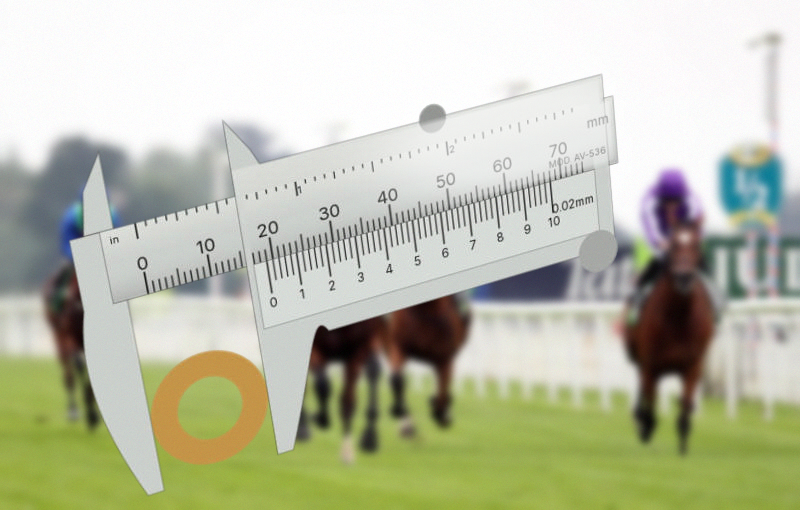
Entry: 19.0
